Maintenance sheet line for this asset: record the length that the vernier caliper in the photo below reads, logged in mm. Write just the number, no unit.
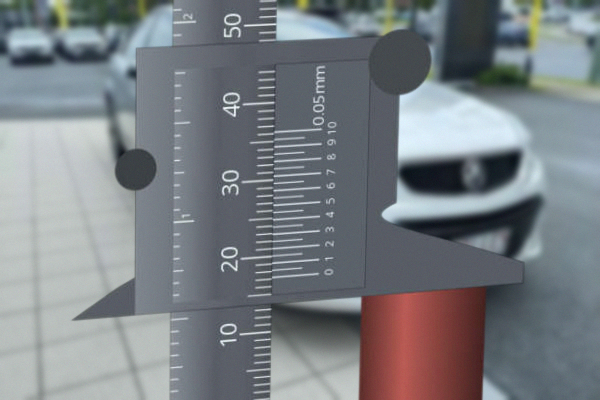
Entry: 17.2
